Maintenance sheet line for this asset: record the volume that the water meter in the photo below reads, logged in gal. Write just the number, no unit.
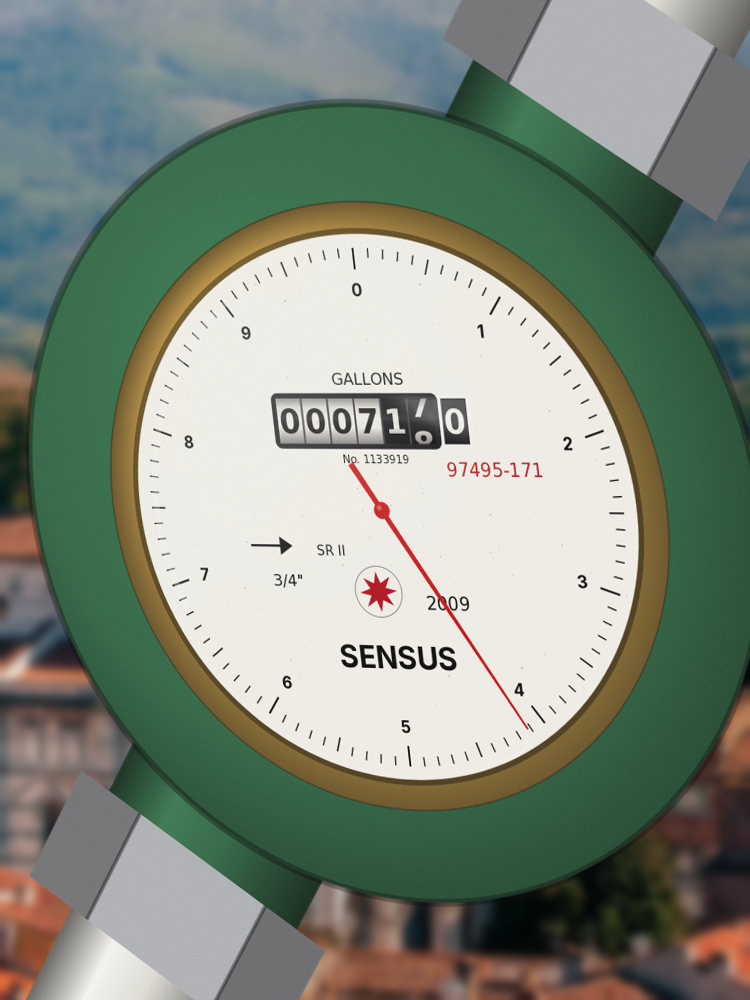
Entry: 7174.1
